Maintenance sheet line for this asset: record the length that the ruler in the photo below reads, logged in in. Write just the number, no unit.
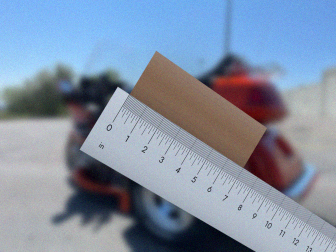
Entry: 7
